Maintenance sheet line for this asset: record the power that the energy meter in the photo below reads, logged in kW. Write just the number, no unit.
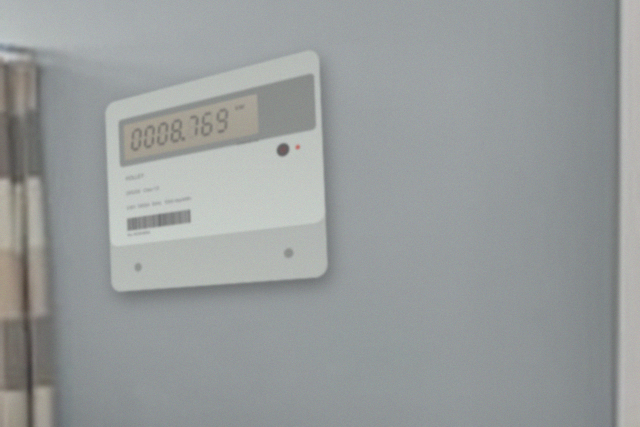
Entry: 8.769
